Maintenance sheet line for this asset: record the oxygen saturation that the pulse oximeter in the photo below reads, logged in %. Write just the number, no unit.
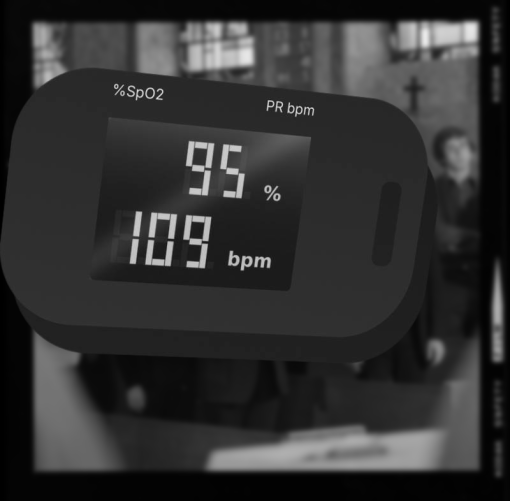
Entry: 95
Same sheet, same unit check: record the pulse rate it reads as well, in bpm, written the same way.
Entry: 109
